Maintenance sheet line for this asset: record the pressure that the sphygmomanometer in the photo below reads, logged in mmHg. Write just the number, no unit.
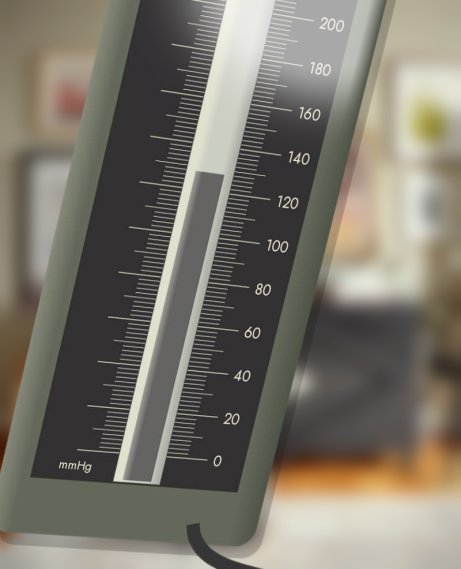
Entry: 128
